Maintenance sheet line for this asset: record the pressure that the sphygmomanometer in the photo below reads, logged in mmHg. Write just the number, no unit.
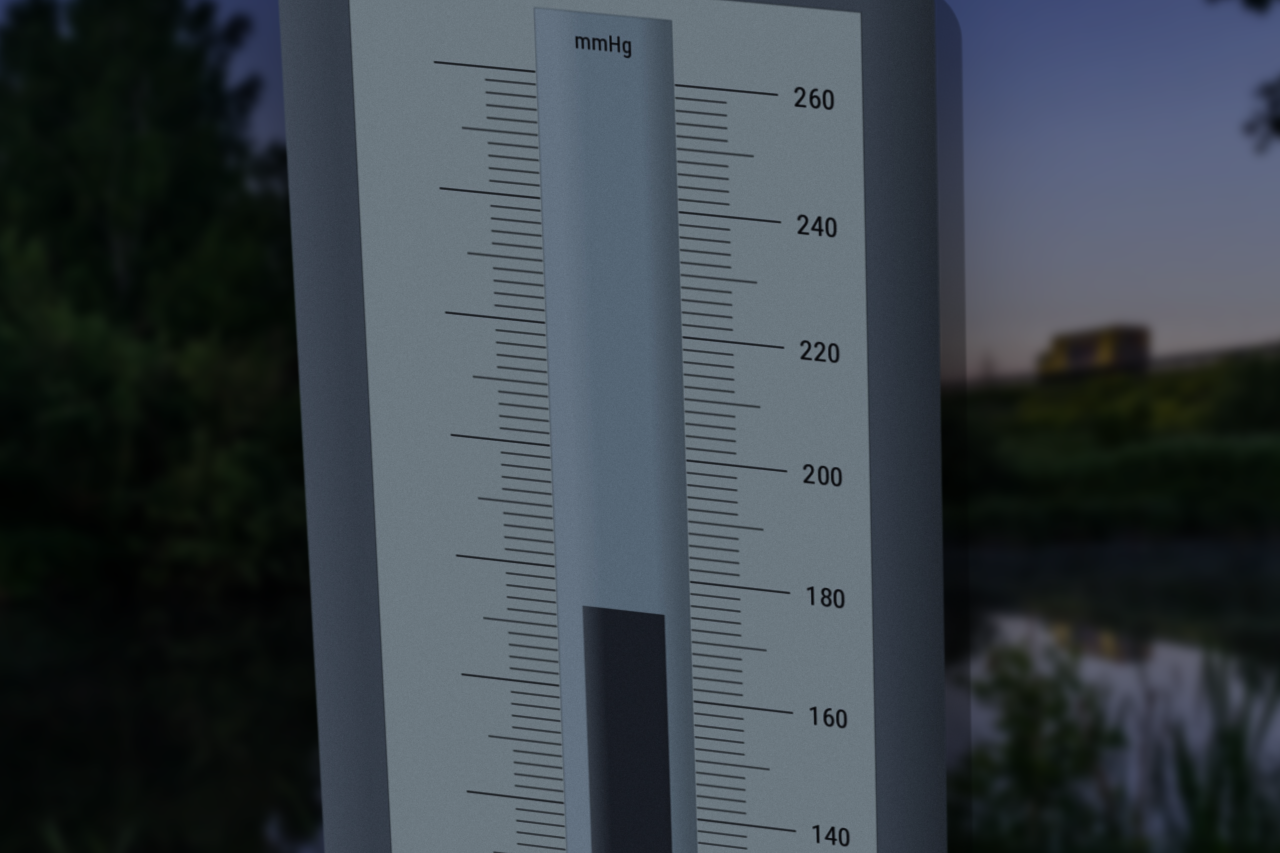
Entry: 174
